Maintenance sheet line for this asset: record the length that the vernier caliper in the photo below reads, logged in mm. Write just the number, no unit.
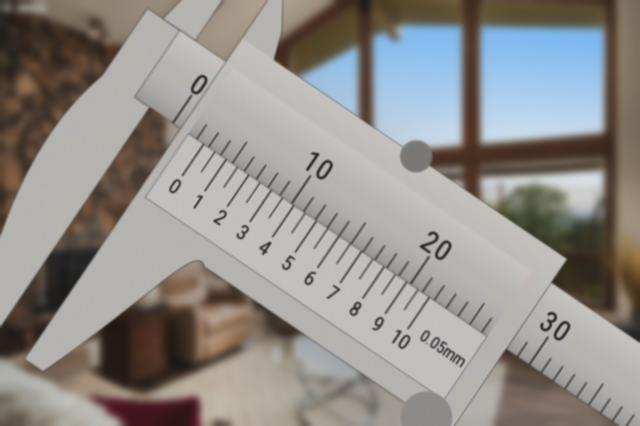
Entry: 2.6
